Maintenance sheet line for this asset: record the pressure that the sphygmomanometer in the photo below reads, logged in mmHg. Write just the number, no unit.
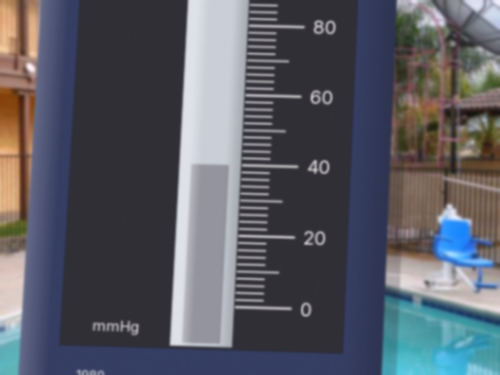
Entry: 40
